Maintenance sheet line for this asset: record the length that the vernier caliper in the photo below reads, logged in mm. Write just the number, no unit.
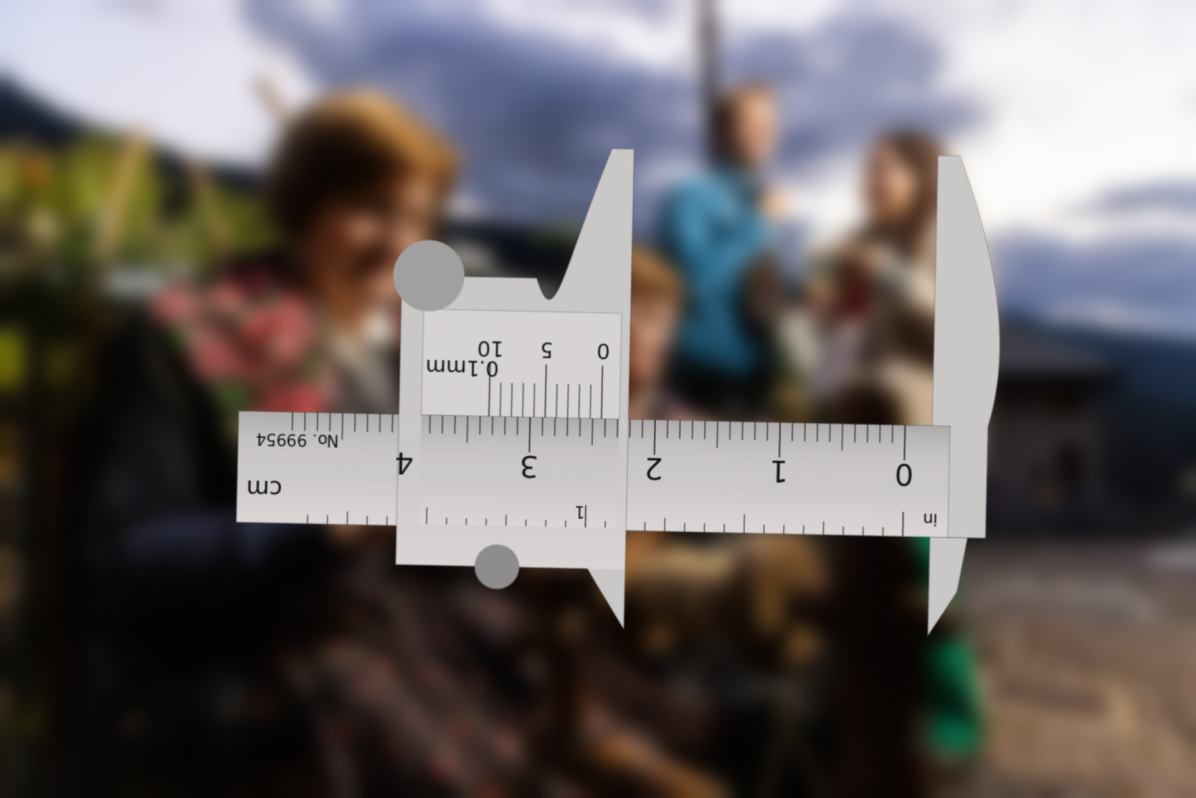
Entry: 24.3
